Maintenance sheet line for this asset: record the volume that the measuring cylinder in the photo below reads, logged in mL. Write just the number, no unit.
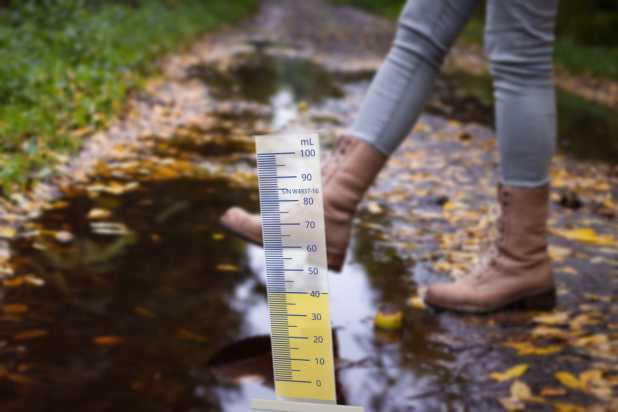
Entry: 40
